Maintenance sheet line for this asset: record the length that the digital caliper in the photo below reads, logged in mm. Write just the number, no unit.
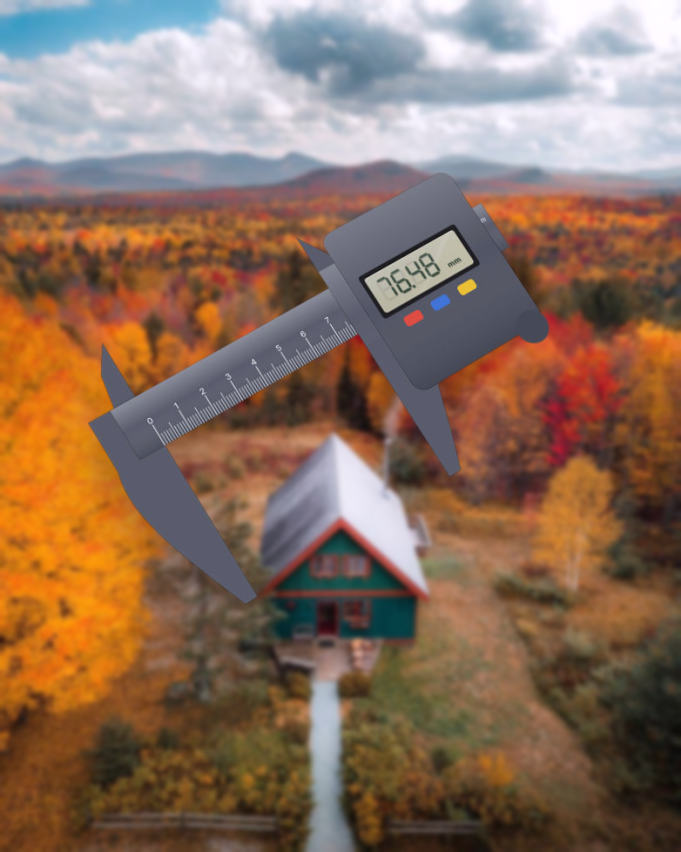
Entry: 76.48
